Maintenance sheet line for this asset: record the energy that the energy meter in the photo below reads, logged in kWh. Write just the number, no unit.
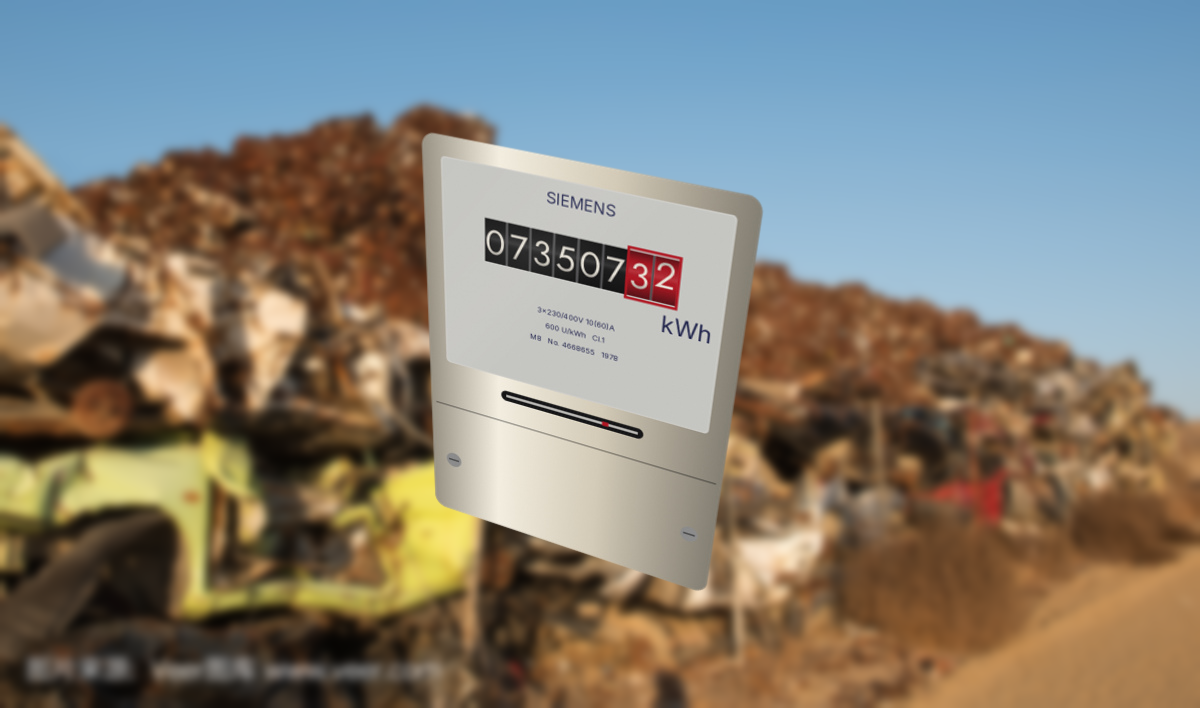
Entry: 73507.32
